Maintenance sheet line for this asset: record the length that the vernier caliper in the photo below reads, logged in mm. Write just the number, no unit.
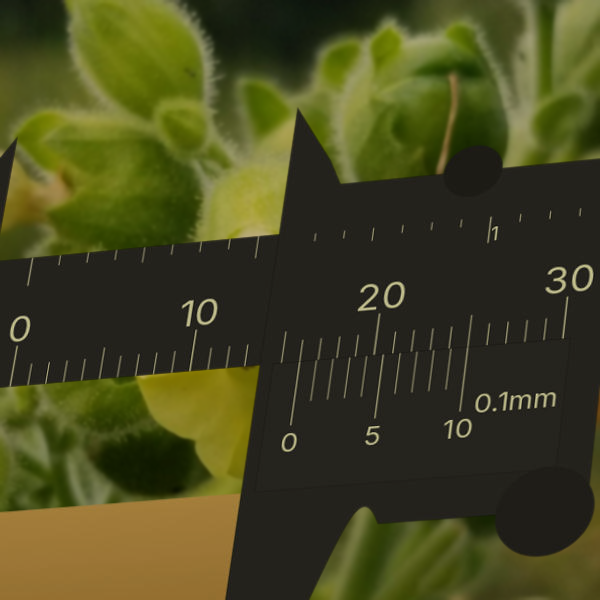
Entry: 16.0
